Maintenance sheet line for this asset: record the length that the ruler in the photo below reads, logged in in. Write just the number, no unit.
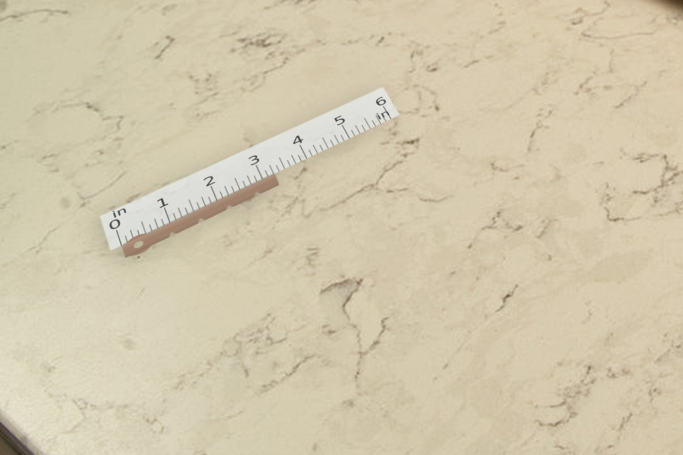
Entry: 3.25
